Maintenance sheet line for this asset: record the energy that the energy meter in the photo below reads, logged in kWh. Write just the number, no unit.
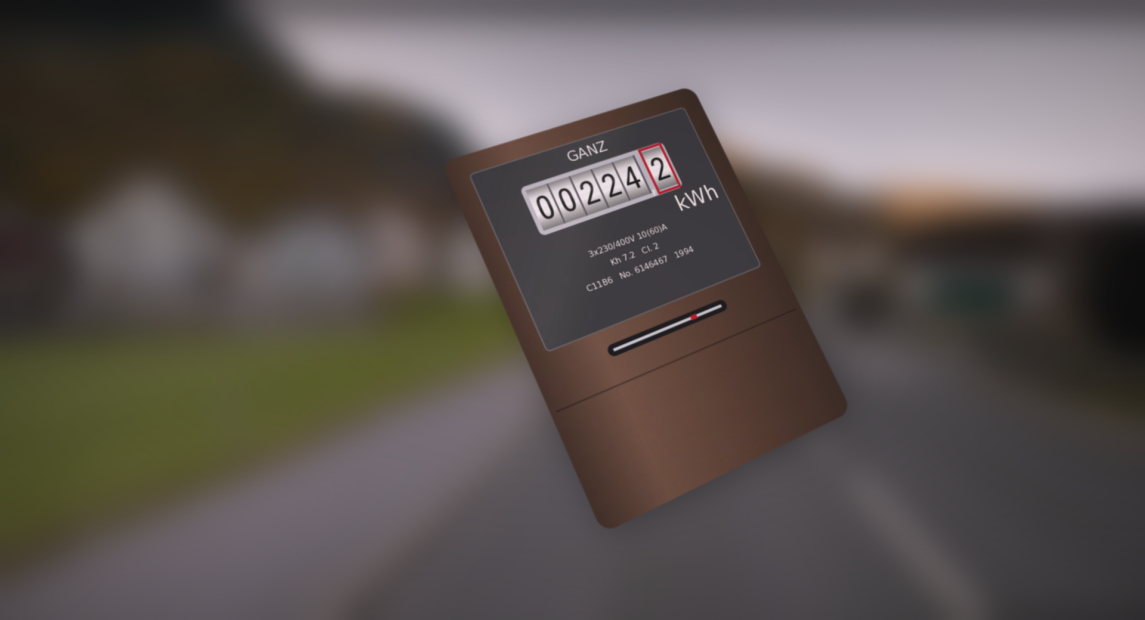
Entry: 224.2
